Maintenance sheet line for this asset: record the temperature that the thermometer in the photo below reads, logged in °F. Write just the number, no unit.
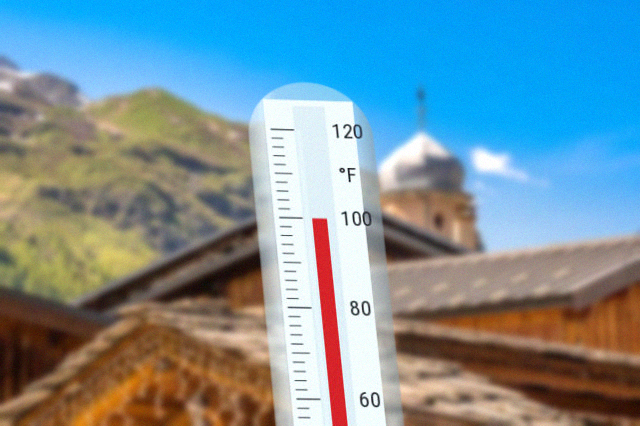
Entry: 100
